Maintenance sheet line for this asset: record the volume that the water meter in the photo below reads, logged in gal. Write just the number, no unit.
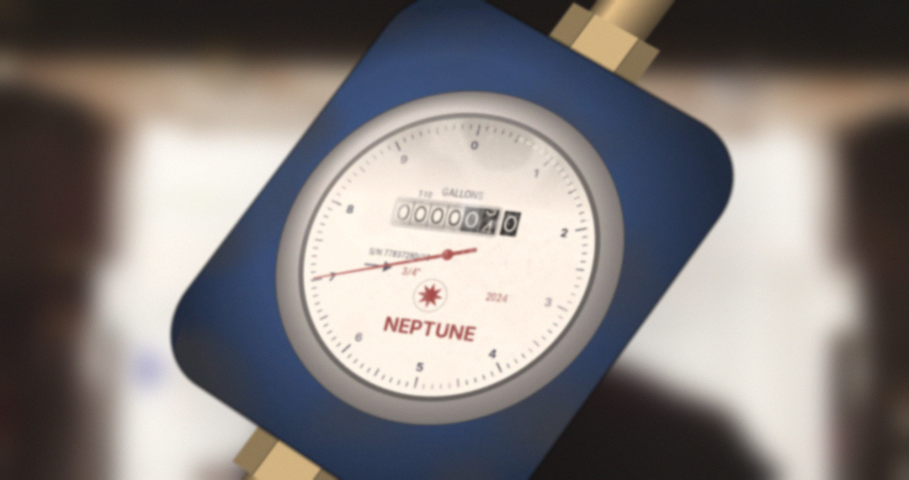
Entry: 37.0
